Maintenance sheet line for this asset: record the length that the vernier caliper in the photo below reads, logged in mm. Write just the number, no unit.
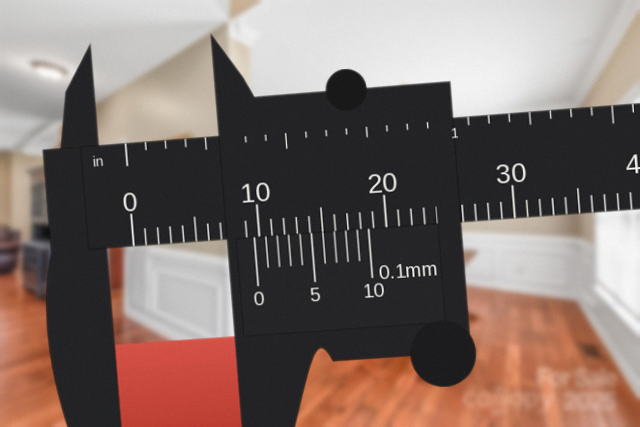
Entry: 9.6
